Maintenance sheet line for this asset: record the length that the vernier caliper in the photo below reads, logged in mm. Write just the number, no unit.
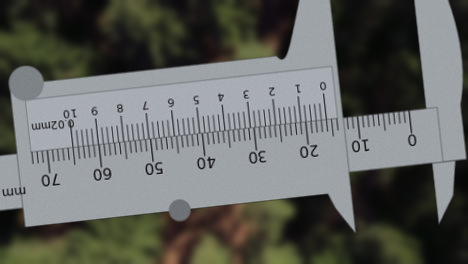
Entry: 16.0
